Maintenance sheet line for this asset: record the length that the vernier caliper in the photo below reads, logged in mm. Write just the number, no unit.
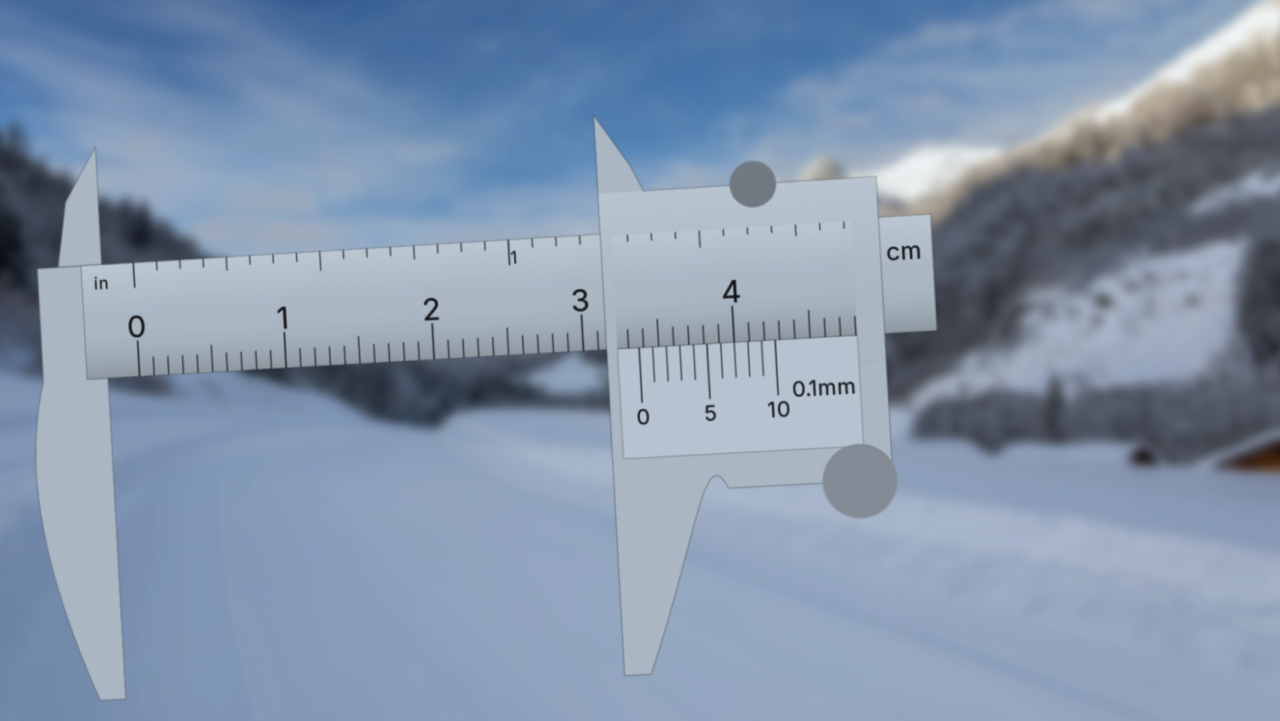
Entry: 33.7
